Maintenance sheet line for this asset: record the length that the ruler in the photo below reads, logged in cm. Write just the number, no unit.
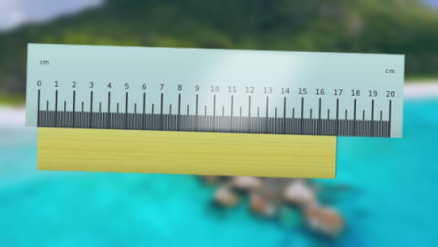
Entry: 17
